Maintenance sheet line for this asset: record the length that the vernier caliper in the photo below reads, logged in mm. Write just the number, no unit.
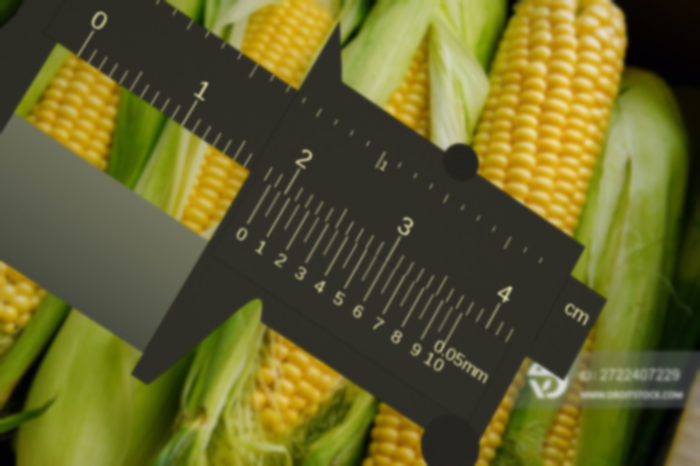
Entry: 18.6
